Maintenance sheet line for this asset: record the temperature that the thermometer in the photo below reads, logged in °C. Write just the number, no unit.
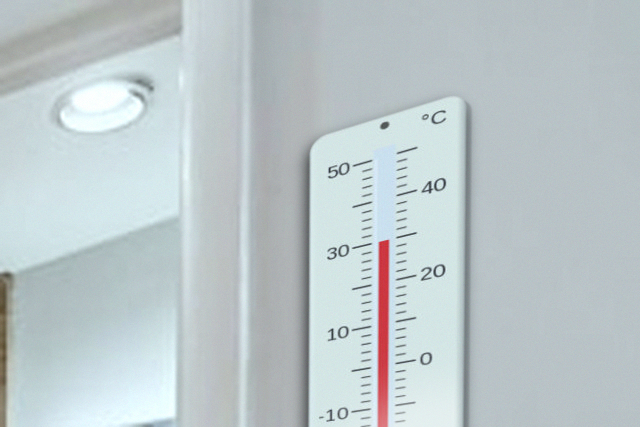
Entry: 30
